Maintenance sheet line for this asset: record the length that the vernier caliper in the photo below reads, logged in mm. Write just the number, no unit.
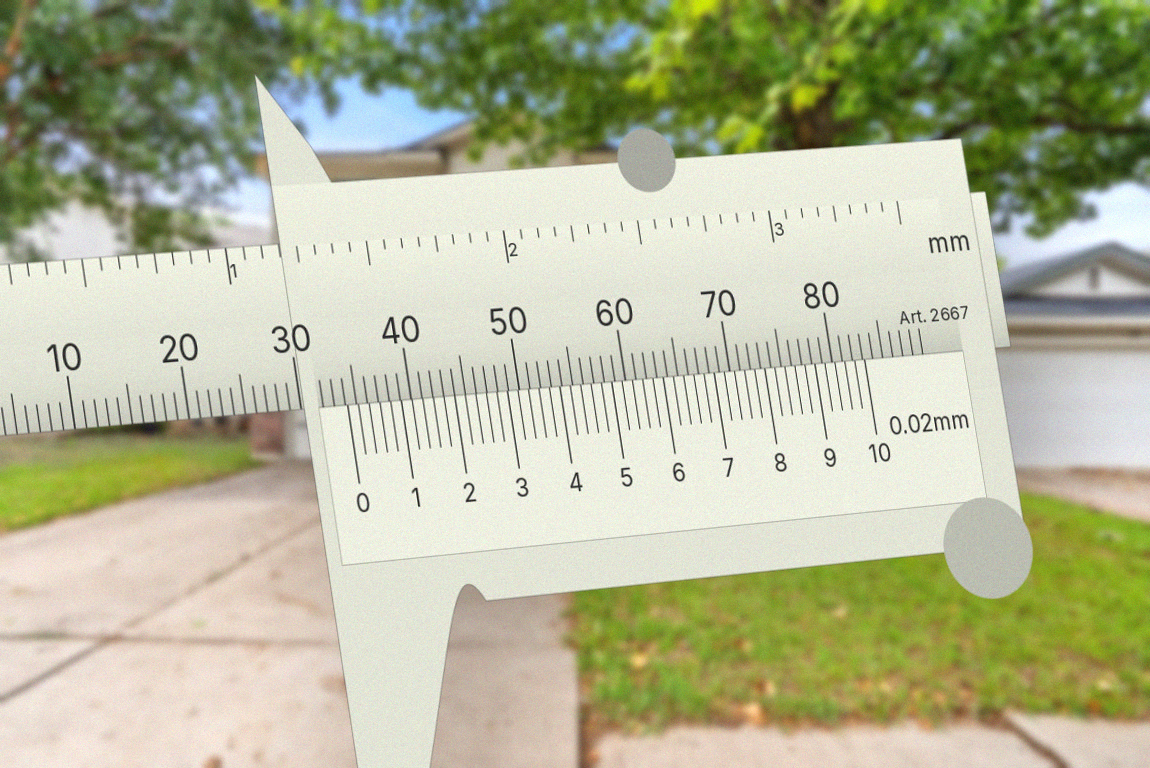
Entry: 34.2
